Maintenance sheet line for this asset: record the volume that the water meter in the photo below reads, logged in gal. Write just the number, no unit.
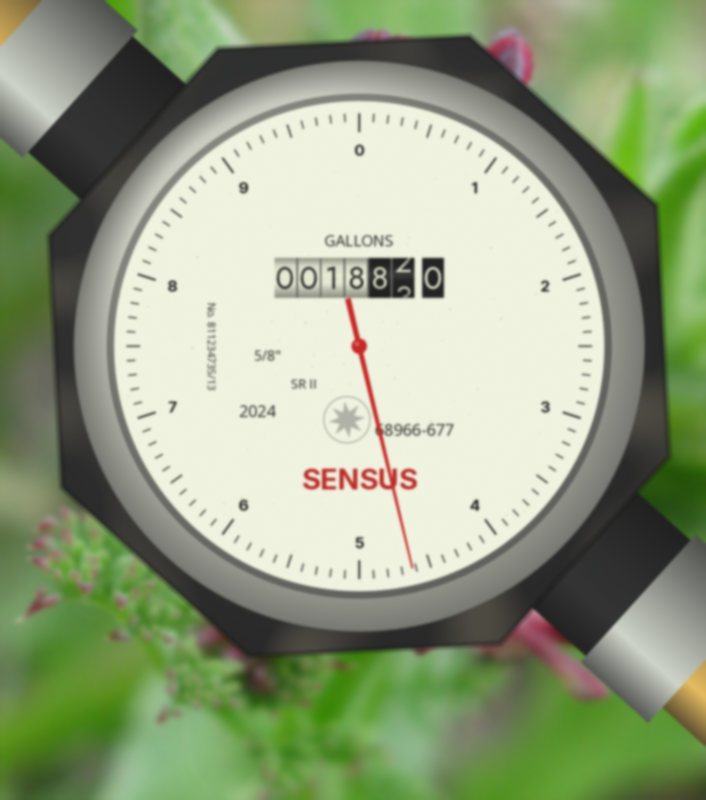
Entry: 18824.6
